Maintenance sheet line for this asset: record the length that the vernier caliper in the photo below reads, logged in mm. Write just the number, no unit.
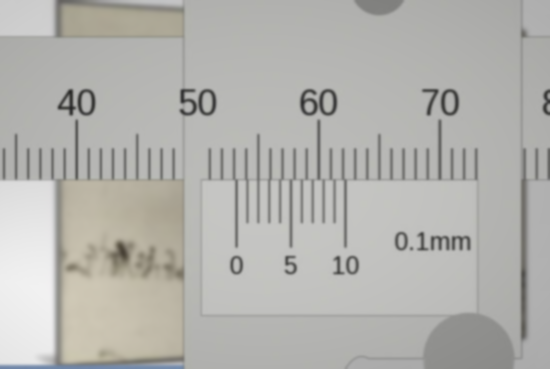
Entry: 53.2
